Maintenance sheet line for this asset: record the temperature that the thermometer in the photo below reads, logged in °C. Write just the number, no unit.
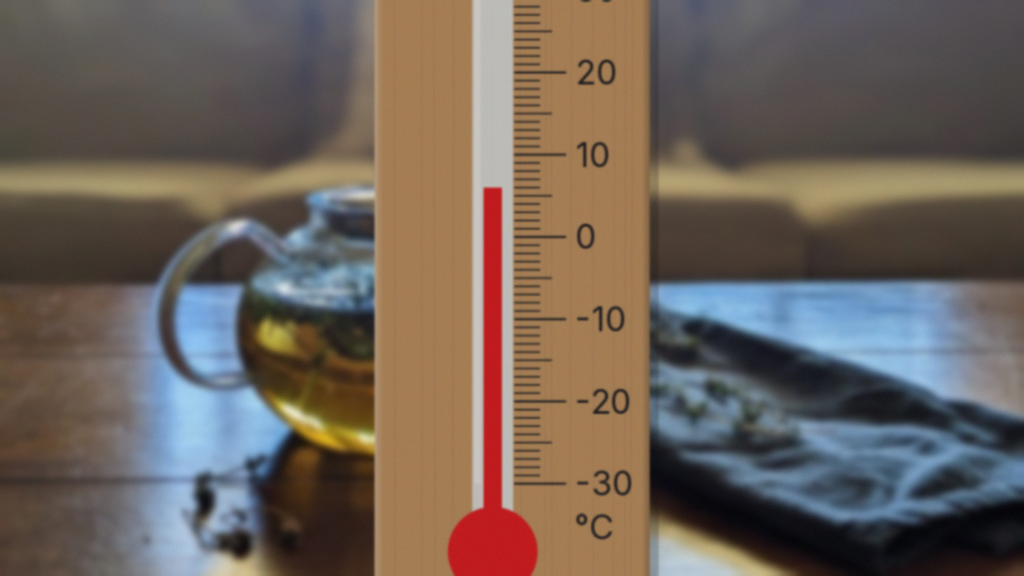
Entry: 6
